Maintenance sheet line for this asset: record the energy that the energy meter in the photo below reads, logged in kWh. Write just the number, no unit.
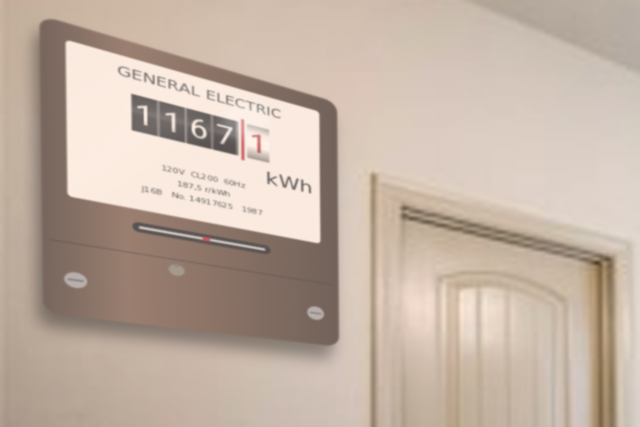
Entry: 1167.1
